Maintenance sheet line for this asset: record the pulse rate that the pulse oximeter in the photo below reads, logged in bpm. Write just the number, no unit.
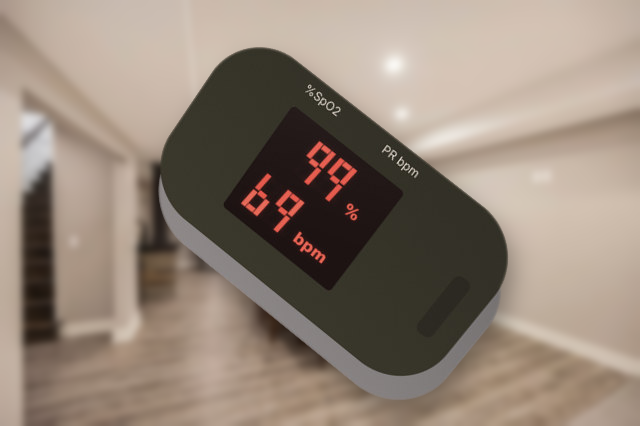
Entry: 69
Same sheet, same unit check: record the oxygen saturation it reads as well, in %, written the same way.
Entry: 99
